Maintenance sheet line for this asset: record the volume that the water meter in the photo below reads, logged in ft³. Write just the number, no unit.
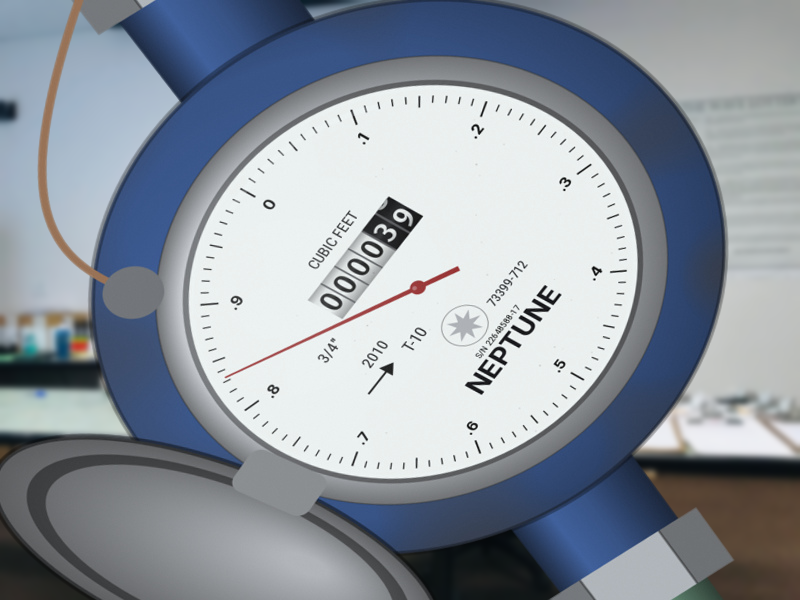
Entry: 38.83
